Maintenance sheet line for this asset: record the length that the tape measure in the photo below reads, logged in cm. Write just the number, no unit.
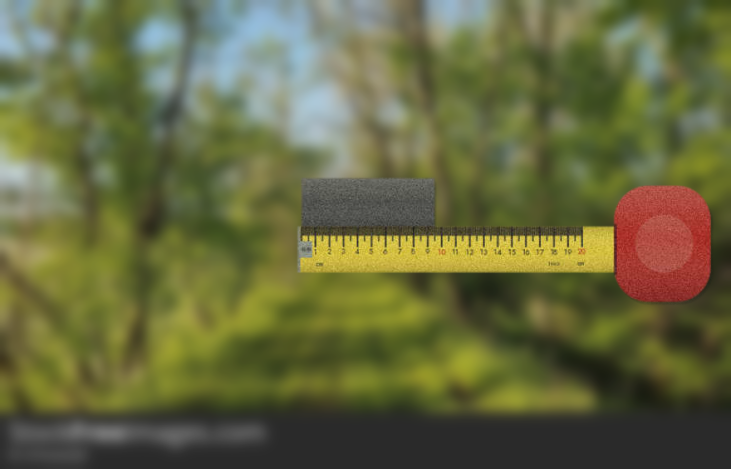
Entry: 9.5
